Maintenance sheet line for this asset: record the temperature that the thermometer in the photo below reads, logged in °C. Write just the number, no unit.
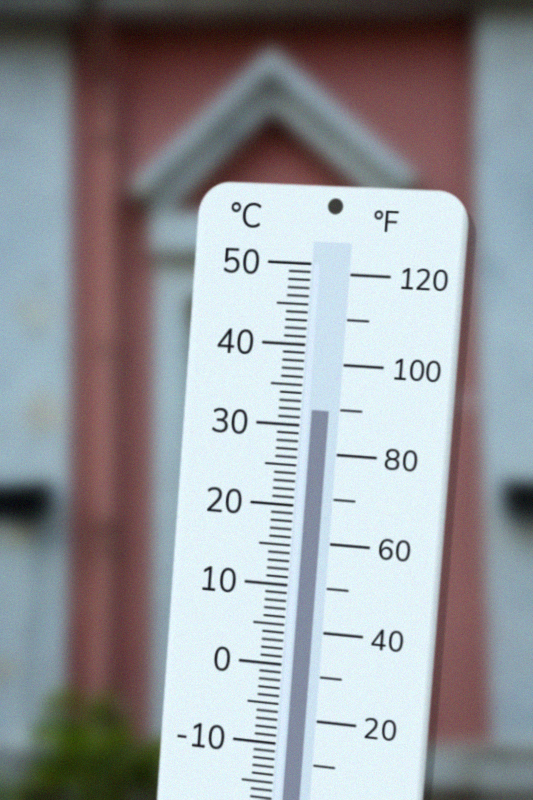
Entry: 32
